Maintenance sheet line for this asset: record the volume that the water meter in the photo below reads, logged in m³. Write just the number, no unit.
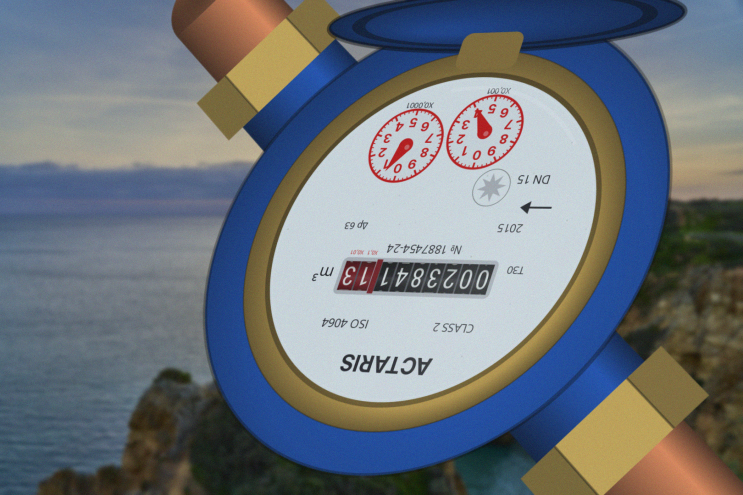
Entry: 23841.1340
